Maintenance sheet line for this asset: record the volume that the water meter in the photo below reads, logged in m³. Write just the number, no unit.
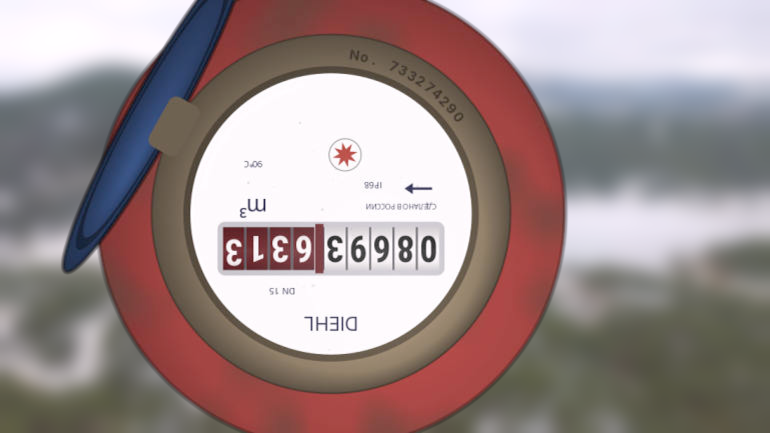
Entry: 8693.6313
